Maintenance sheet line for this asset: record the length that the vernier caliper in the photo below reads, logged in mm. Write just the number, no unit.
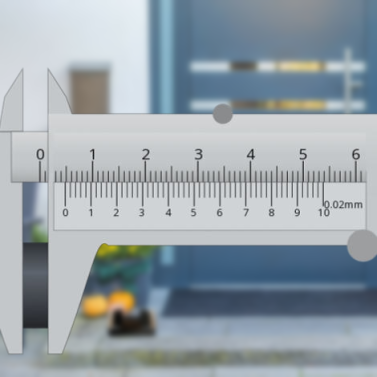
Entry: 4.8
